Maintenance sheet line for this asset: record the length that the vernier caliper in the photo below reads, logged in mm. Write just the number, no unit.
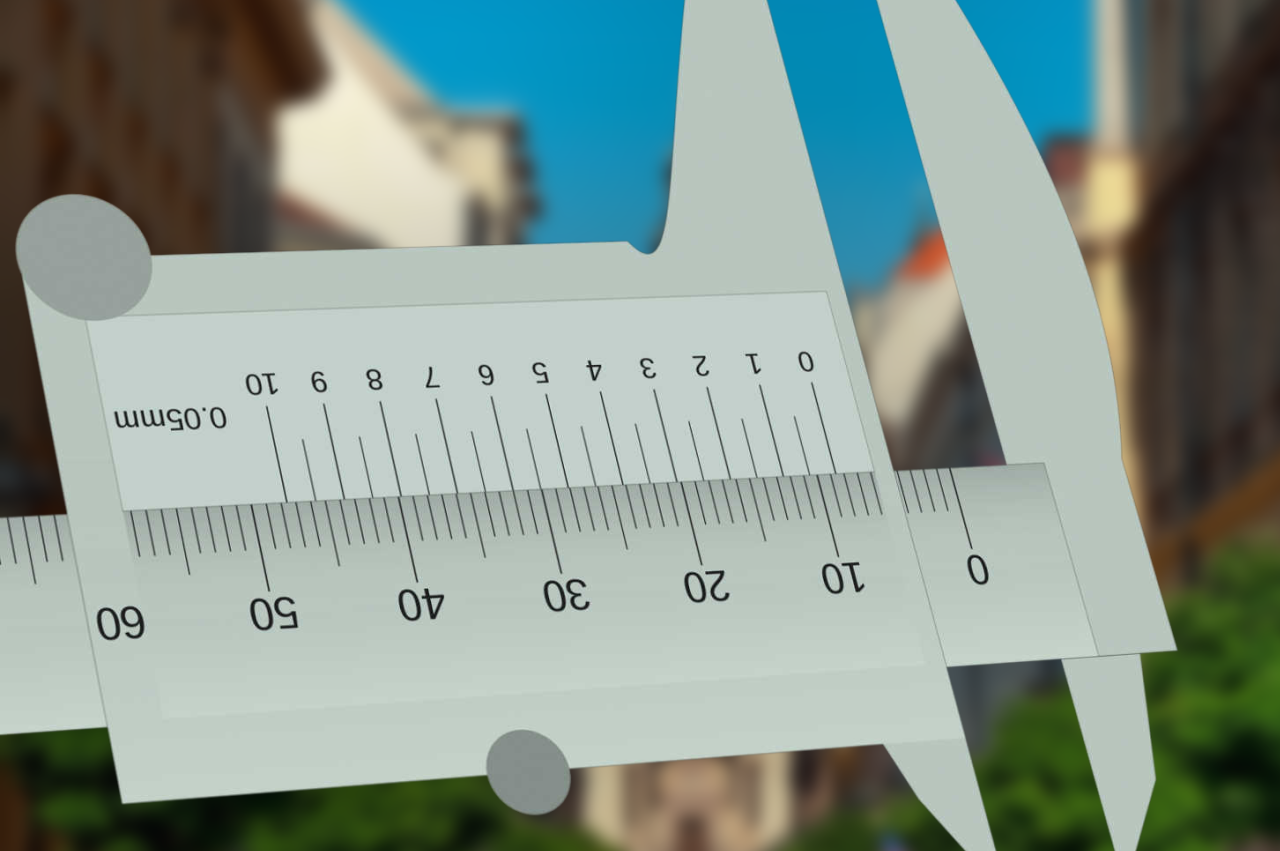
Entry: 8.6
